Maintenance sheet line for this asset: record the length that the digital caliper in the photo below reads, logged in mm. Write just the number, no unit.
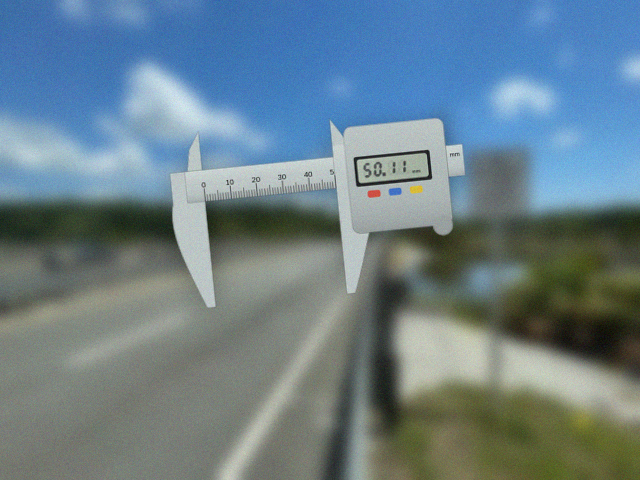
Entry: 50.11
